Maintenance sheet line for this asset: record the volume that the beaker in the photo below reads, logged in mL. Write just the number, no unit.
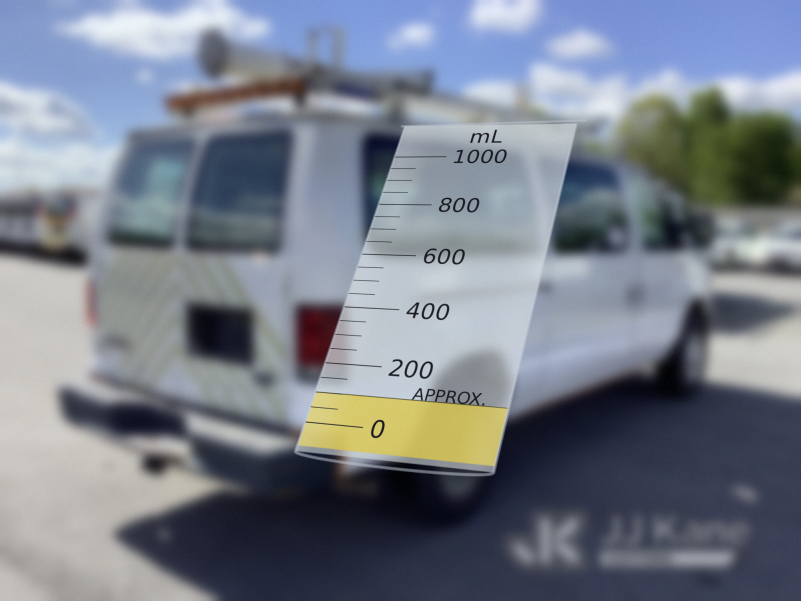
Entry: 100
